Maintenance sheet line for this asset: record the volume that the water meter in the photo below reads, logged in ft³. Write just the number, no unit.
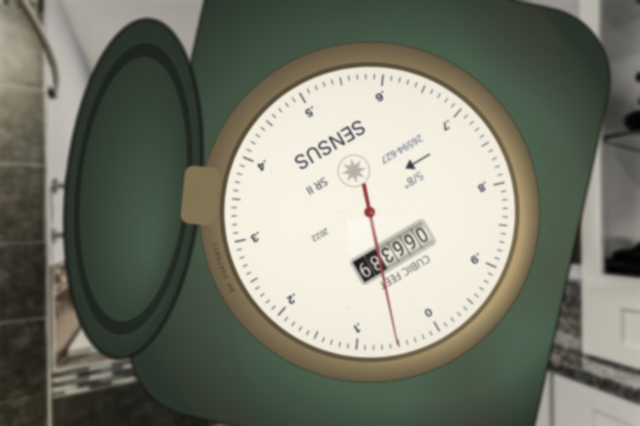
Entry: 66389.05
